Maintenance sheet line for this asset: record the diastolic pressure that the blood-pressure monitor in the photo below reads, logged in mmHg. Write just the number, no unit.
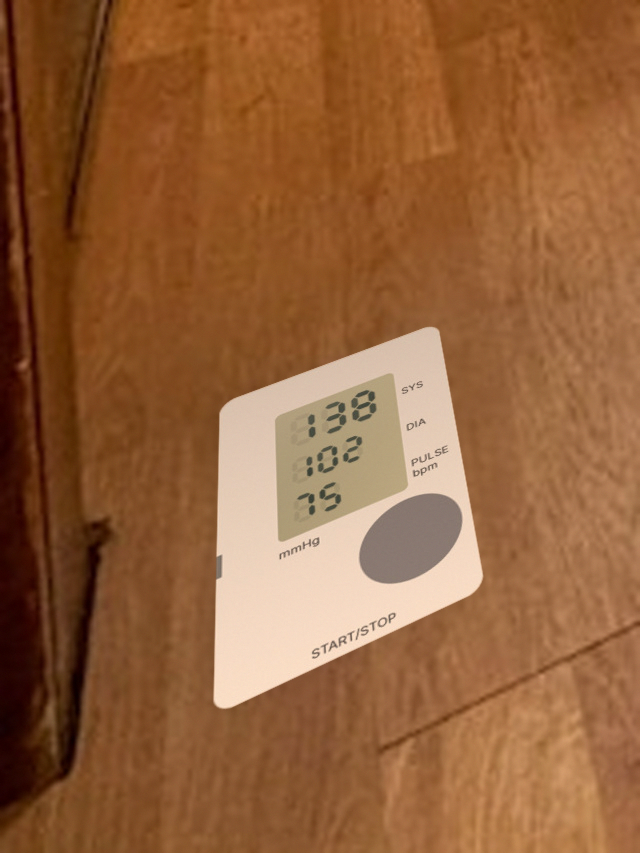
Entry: 102
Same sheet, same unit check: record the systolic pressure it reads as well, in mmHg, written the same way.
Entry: 138
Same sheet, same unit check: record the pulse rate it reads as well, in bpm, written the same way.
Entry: 75
